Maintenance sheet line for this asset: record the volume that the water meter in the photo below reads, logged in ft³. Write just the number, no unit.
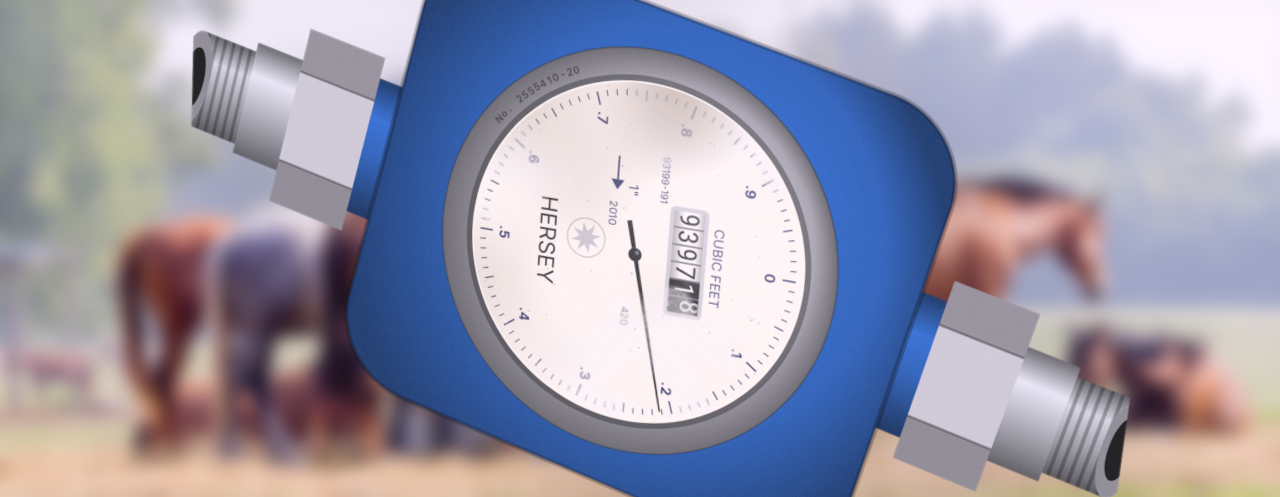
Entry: 939718.21
